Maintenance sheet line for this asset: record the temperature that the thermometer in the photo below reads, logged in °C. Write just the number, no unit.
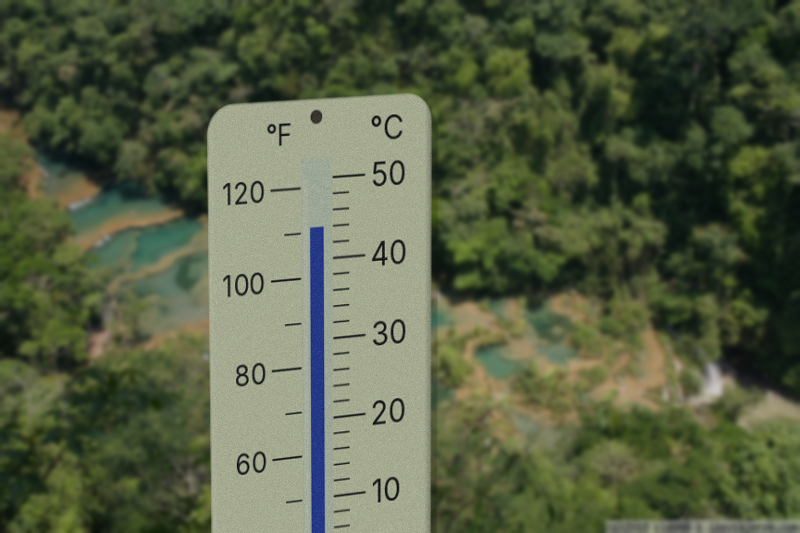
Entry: 44
